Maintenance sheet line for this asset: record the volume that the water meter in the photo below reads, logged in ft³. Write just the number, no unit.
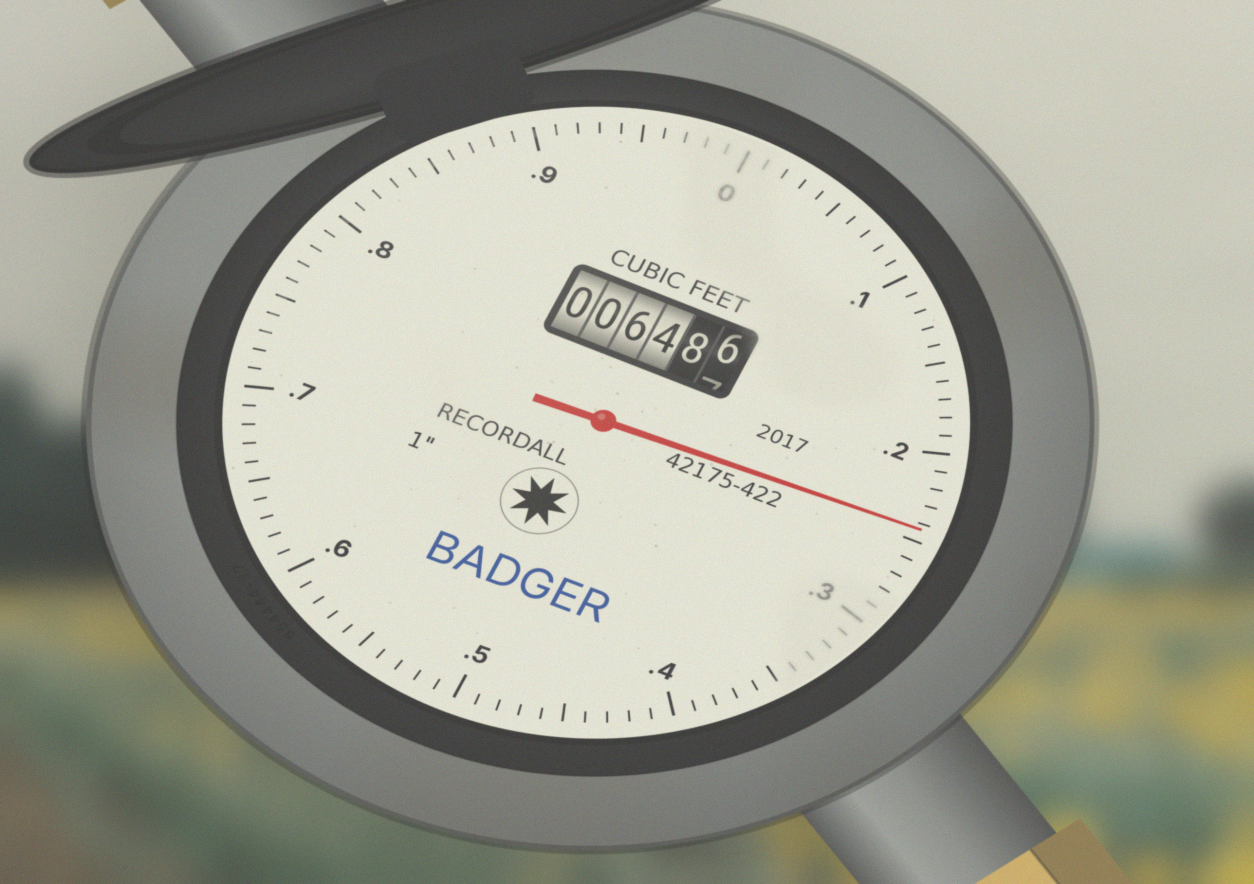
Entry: 6486.24
